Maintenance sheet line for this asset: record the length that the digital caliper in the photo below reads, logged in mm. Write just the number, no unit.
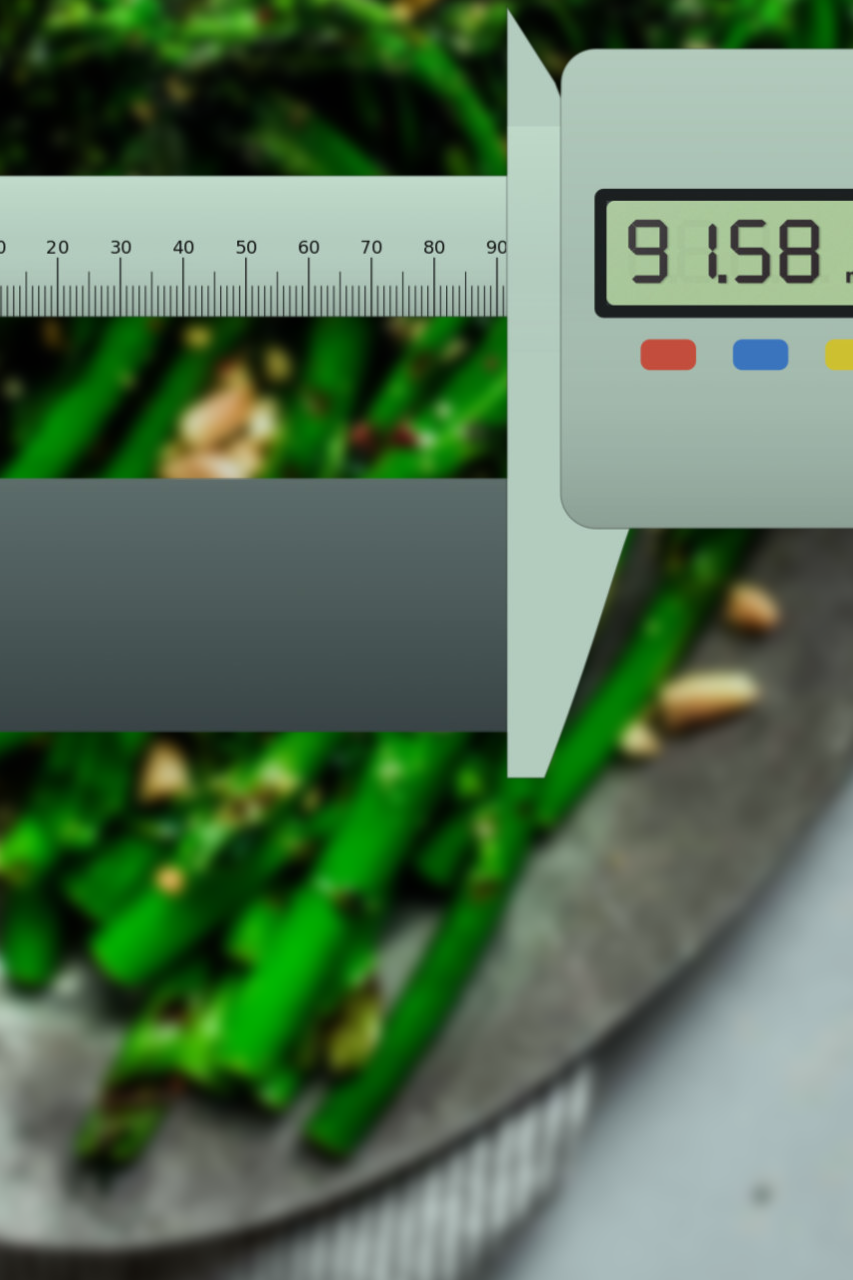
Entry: 91.58
